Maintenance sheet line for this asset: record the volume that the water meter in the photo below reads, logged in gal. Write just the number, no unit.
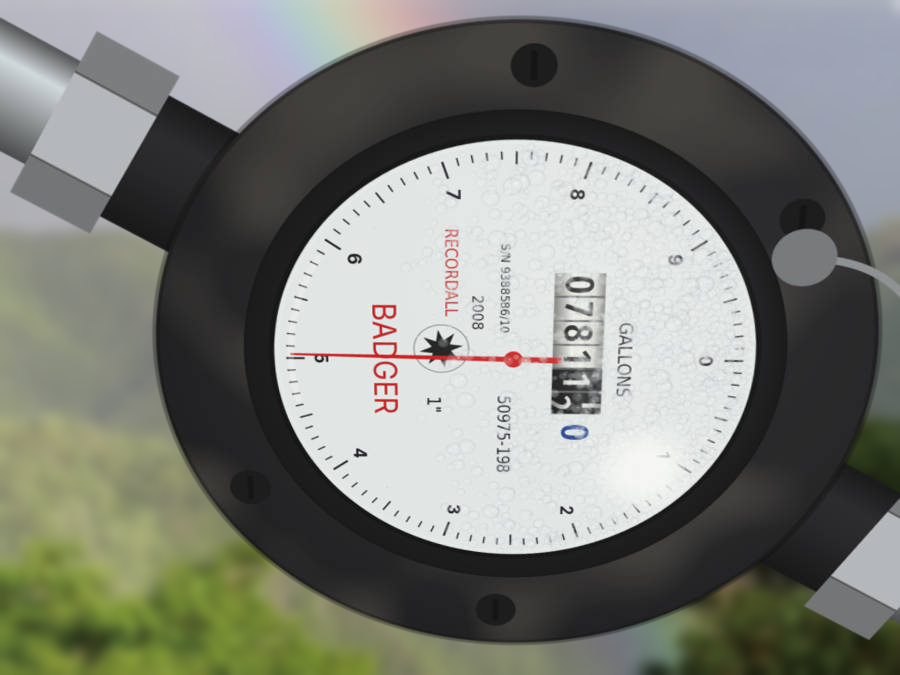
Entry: 781115.0
